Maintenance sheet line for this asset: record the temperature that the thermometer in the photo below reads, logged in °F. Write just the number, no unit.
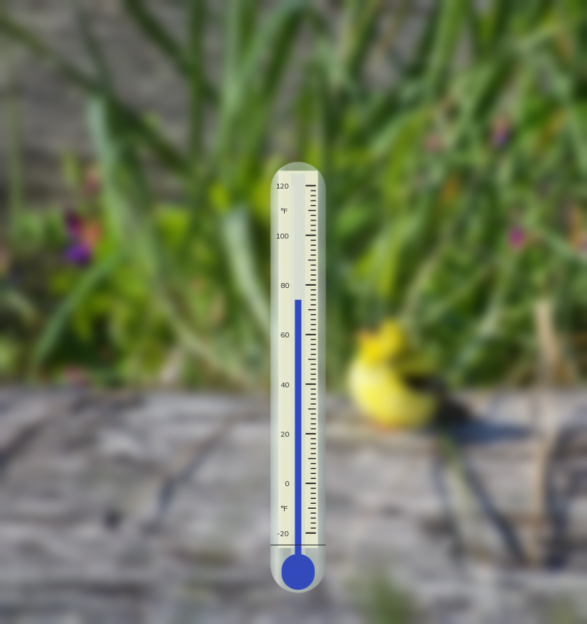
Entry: 74
